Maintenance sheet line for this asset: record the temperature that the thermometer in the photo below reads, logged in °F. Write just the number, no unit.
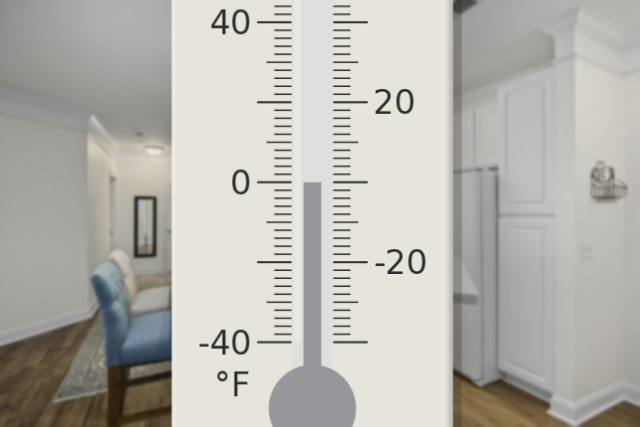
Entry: 0
